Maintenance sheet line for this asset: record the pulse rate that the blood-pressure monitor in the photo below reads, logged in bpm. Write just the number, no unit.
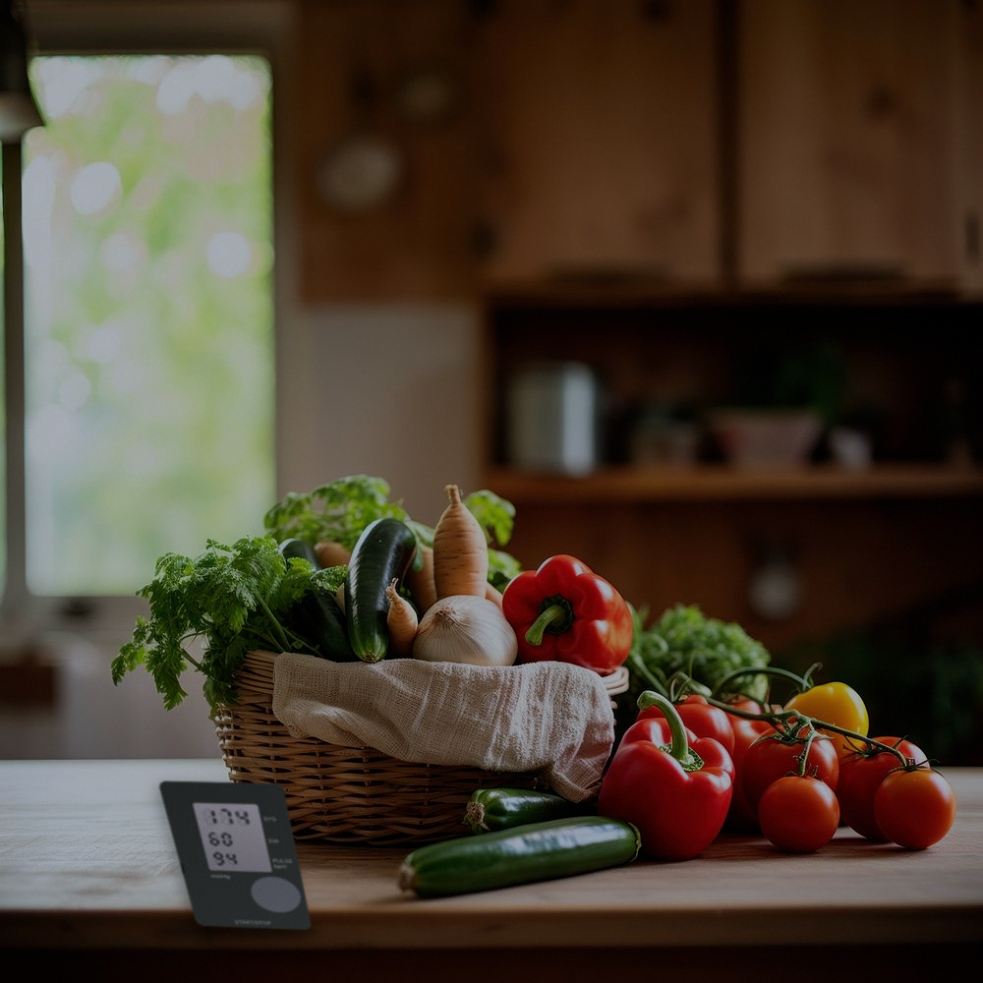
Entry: 94
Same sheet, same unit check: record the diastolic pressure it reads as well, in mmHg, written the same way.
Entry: 60
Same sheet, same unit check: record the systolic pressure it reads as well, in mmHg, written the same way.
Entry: 174
